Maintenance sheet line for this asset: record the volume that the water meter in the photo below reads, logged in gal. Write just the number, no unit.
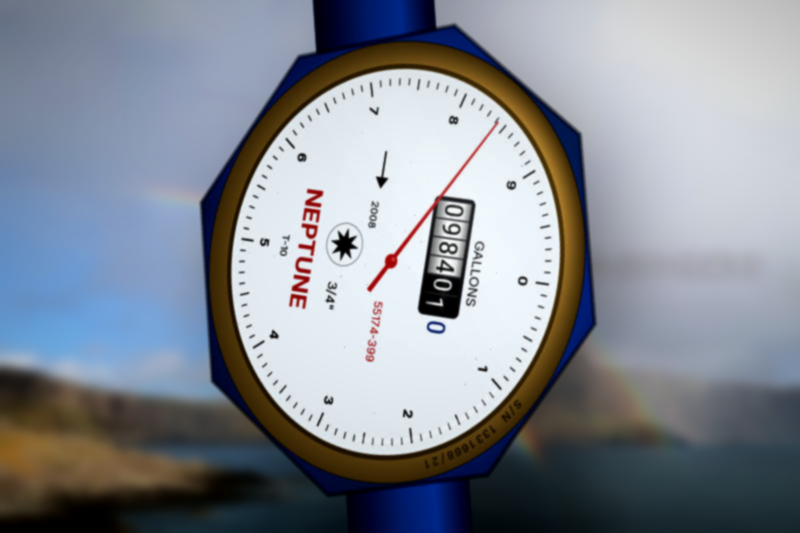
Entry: 984008.4
